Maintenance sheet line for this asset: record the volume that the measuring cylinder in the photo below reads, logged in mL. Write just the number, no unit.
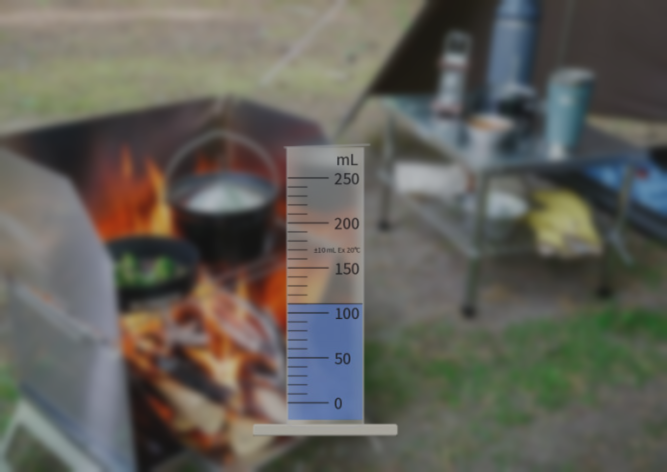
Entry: 110
